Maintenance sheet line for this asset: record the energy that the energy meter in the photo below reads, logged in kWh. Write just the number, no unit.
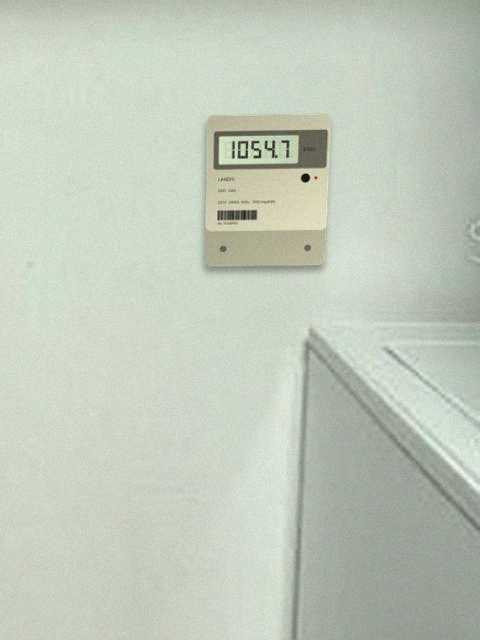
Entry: 1054.7
